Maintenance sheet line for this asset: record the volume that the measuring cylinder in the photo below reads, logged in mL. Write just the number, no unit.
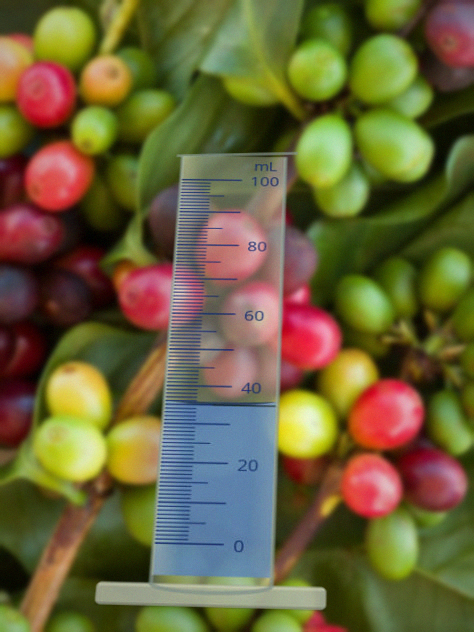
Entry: 35
